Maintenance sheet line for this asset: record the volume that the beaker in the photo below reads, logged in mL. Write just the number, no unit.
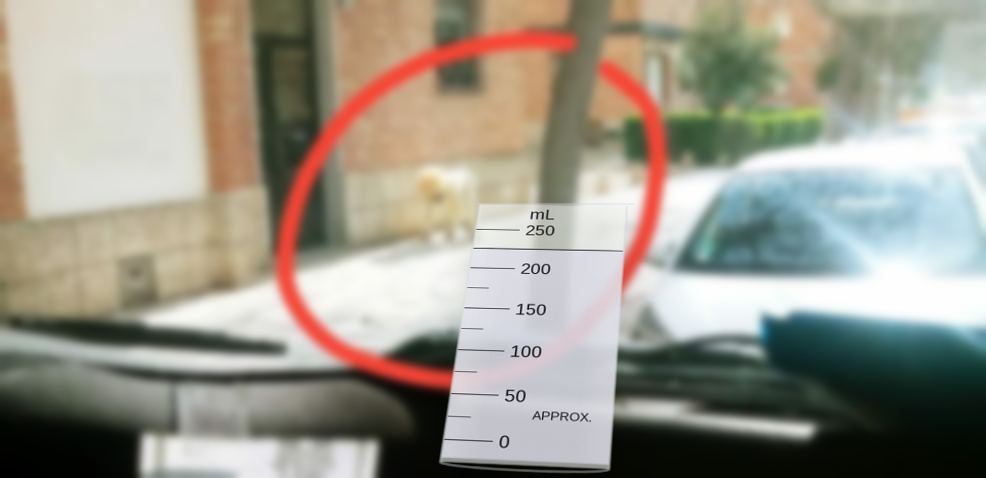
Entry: 225
